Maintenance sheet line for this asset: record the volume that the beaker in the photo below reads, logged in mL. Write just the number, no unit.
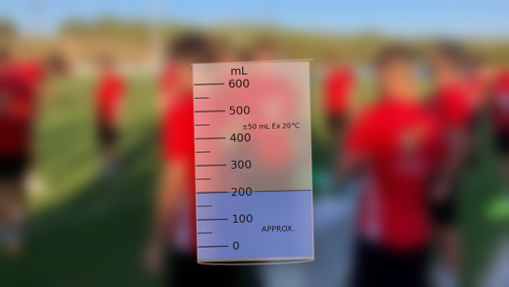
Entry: 200
